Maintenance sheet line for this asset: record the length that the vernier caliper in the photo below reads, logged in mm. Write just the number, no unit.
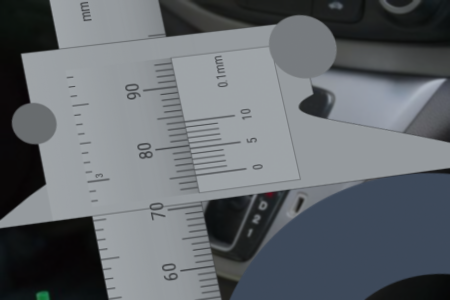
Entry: 75.0
